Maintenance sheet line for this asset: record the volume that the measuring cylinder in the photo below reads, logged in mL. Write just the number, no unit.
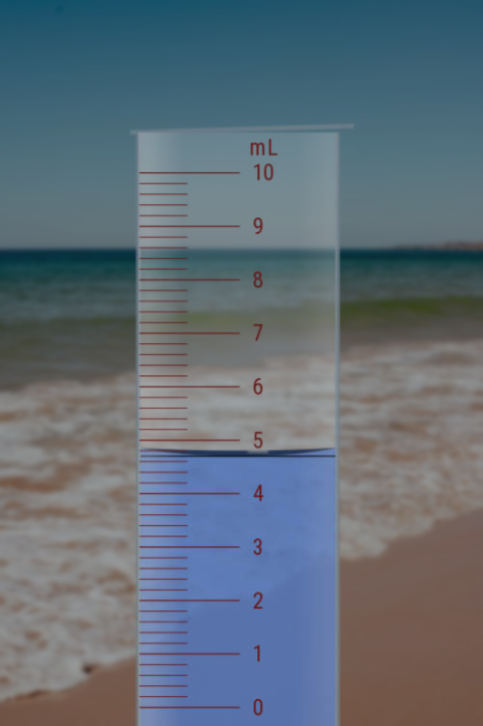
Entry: 4.7
